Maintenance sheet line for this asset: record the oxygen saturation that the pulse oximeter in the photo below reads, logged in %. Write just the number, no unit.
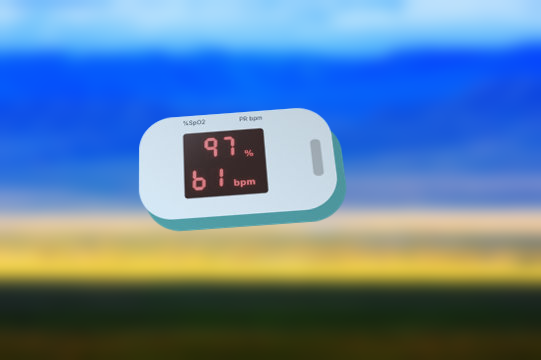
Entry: 97
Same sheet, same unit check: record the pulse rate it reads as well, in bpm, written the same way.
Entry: 61
